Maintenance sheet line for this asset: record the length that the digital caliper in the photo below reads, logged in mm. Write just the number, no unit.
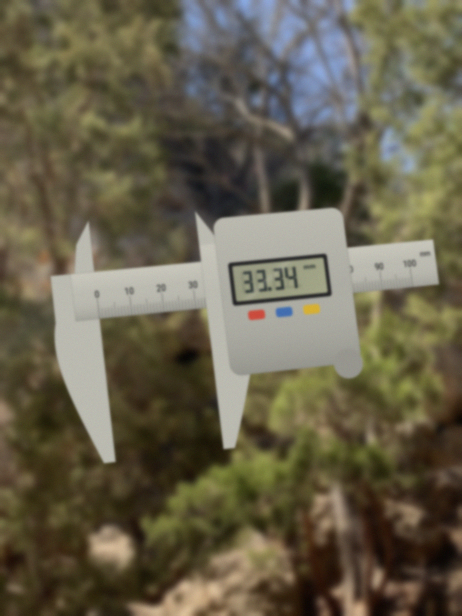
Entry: 33.34
